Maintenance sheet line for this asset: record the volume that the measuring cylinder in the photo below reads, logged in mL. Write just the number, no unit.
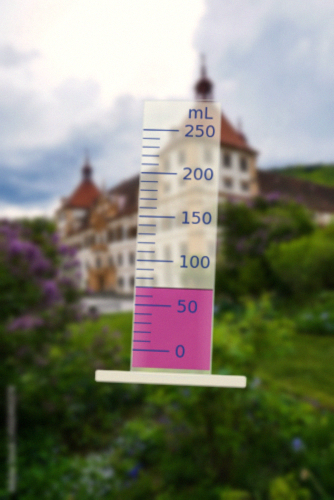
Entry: 70
